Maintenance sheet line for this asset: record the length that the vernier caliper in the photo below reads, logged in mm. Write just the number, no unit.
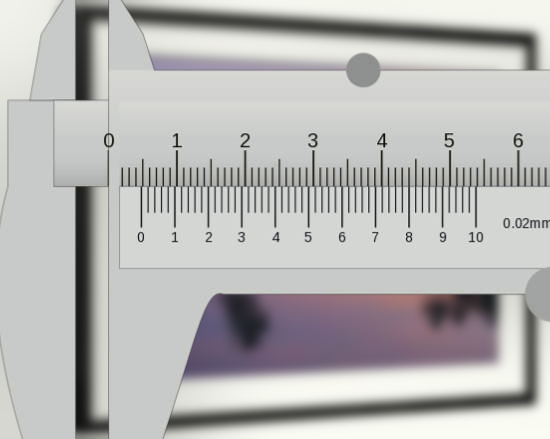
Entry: 4.8
